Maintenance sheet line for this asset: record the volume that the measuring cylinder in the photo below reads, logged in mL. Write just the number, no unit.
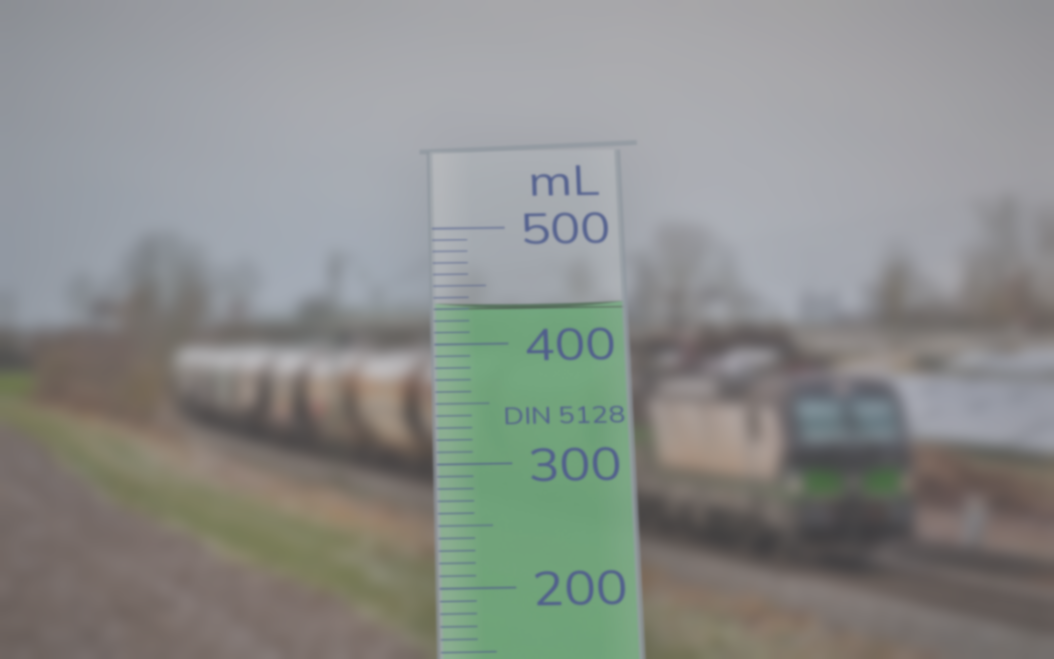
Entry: 430
